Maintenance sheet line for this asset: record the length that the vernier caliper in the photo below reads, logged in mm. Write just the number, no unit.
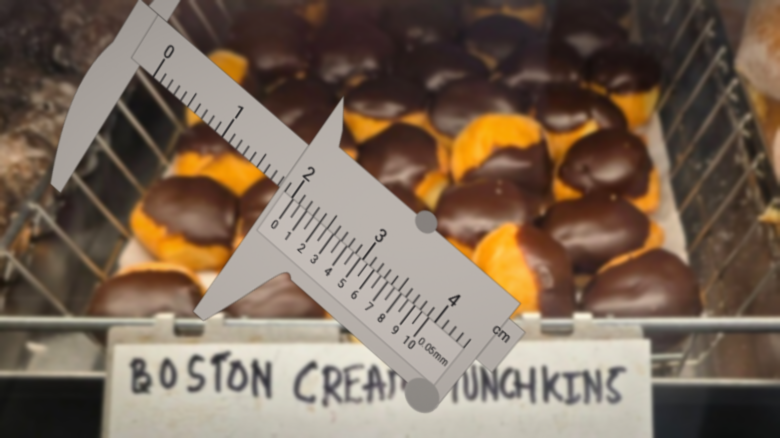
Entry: 20.2
